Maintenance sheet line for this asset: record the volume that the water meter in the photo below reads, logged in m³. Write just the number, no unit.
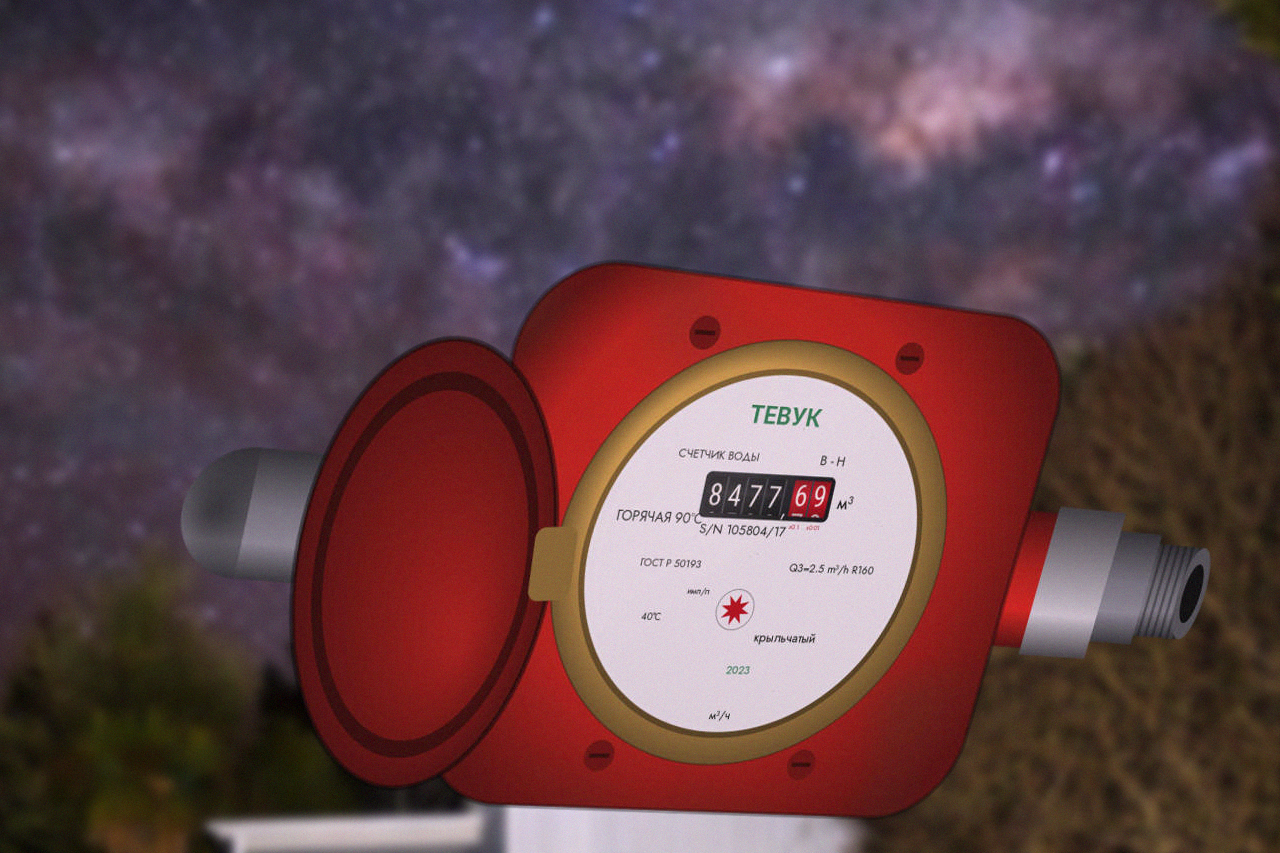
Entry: 8477.69
